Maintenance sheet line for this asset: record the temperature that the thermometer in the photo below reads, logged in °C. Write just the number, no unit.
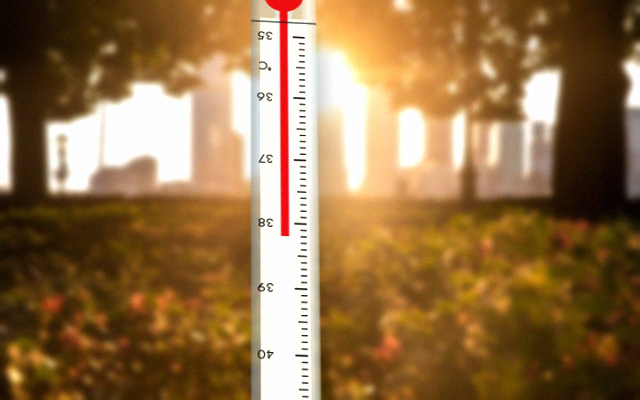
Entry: 38.2
